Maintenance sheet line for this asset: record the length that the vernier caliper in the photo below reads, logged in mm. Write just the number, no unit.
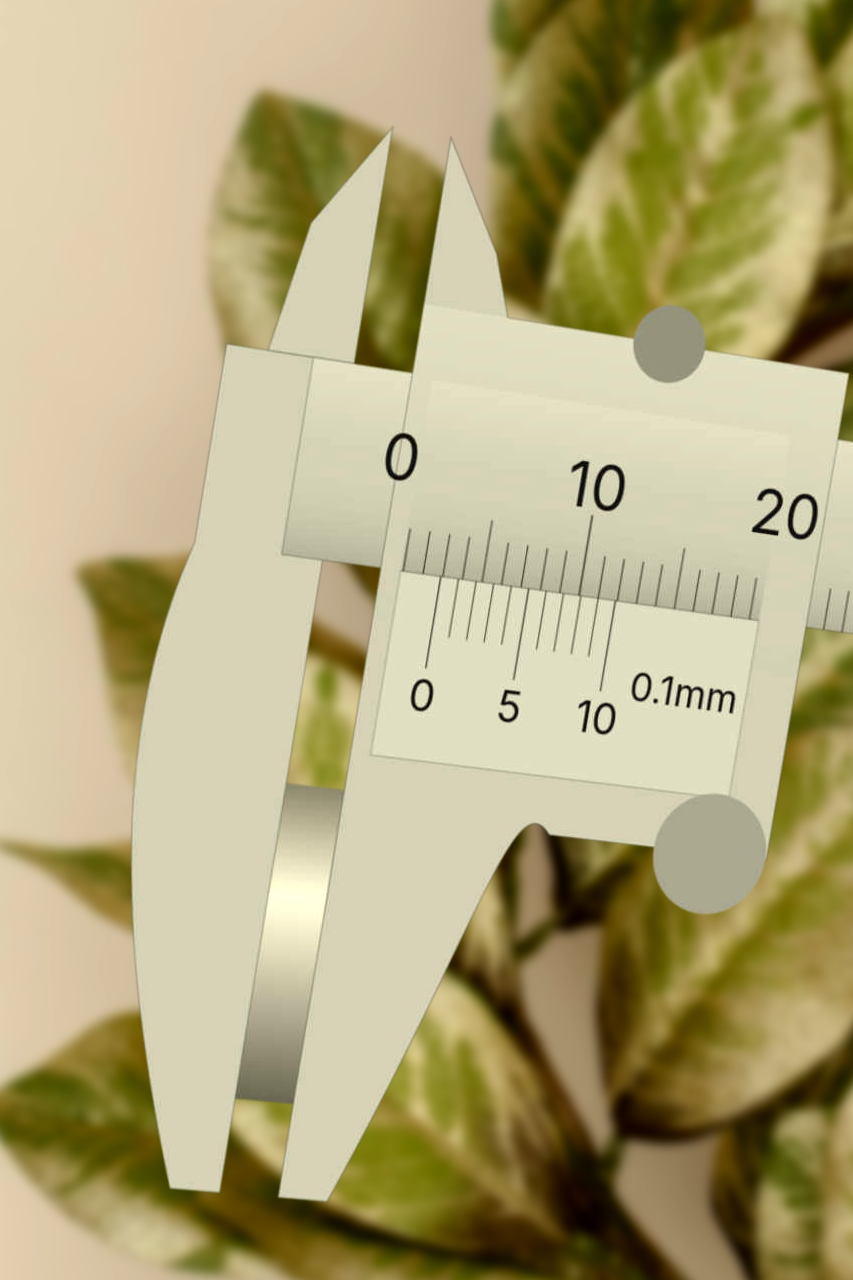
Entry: 2.9
